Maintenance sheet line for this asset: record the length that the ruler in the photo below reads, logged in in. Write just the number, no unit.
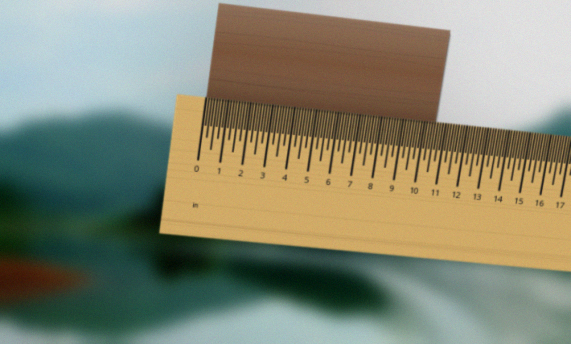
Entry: 10.5
